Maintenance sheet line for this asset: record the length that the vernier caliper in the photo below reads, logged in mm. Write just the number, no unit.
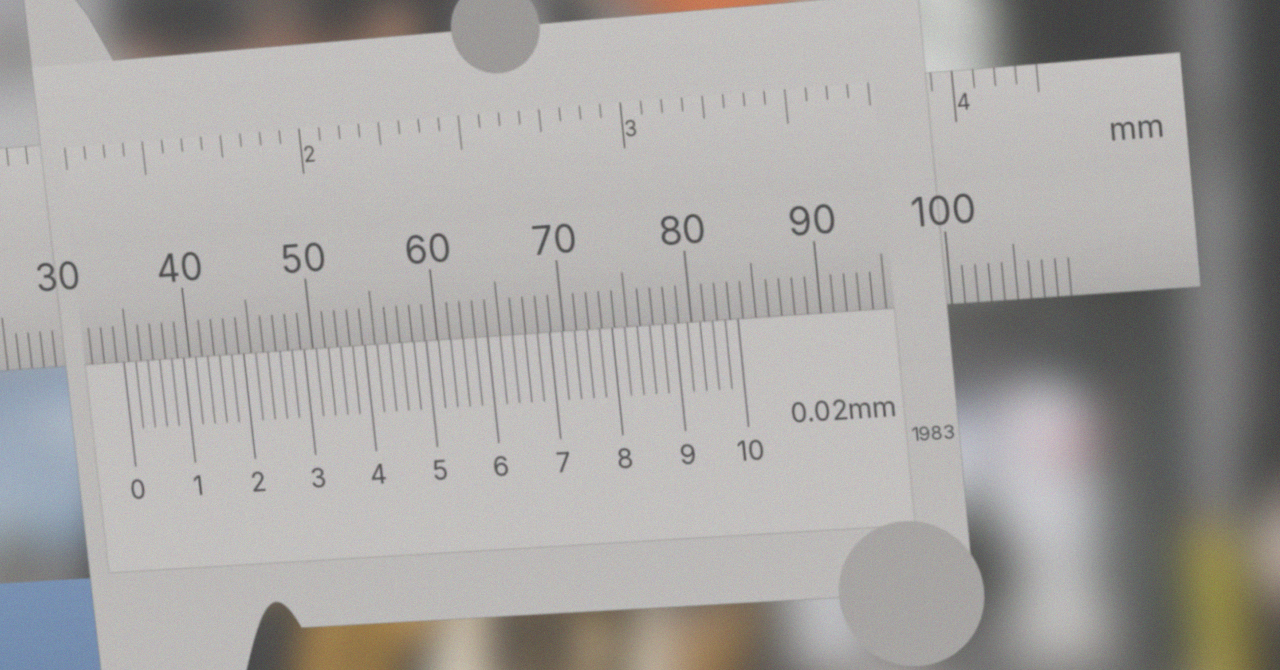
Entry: 34.6
